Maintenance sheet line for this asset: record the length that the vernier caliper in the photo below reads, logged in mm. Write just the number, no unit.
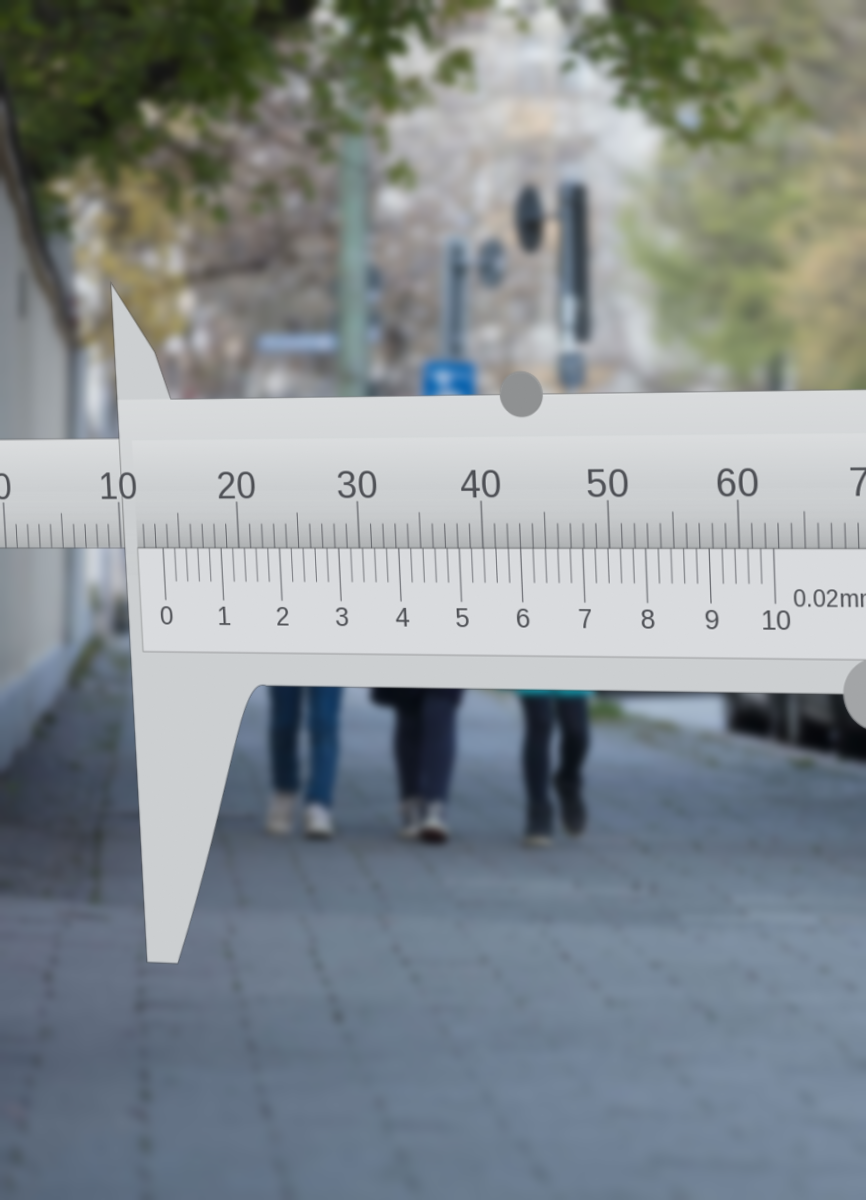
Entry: 13.6
